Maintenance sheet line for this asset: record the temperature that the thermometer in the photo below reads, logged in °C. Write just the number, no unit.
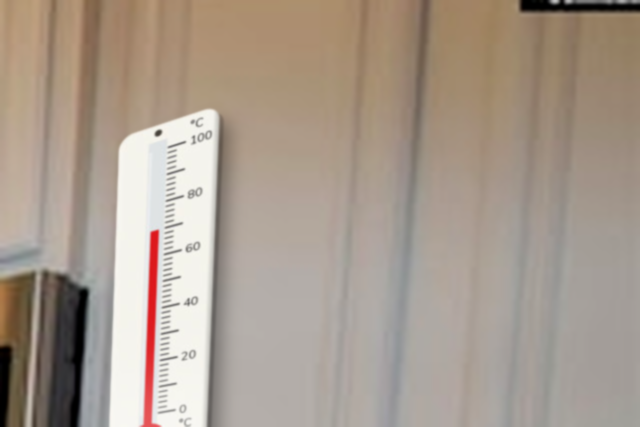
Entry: 70
